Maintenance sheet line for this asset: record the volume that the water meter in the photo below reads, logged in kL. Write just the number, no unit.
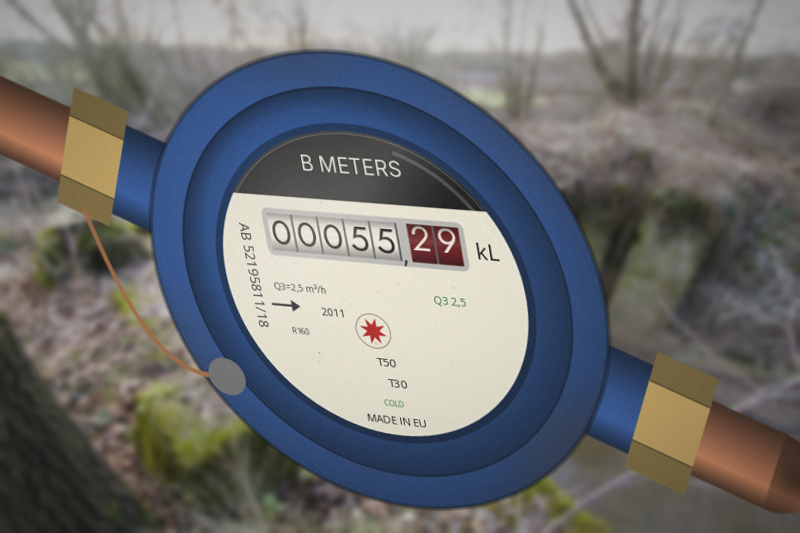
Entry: 55.29
